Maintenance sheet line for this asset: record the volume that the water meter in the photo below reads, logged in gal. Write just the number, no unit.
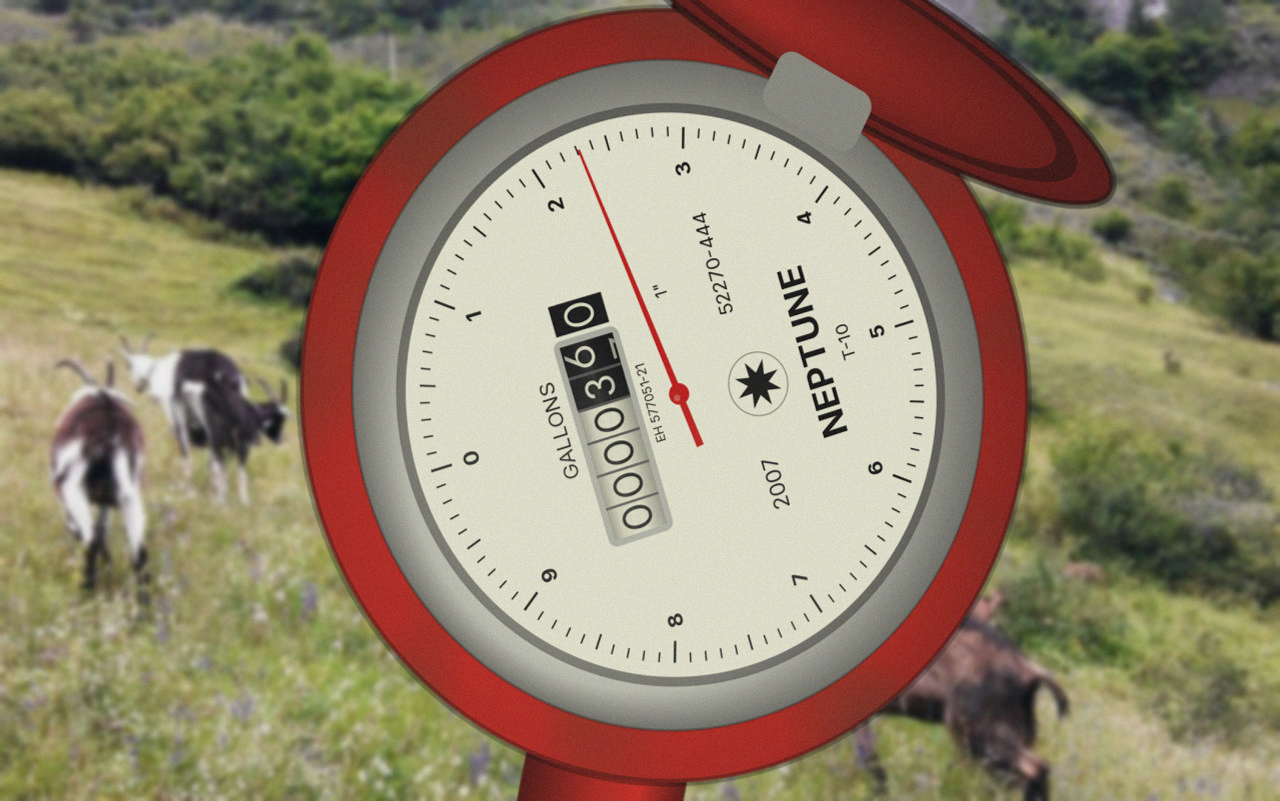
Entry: 362.3
